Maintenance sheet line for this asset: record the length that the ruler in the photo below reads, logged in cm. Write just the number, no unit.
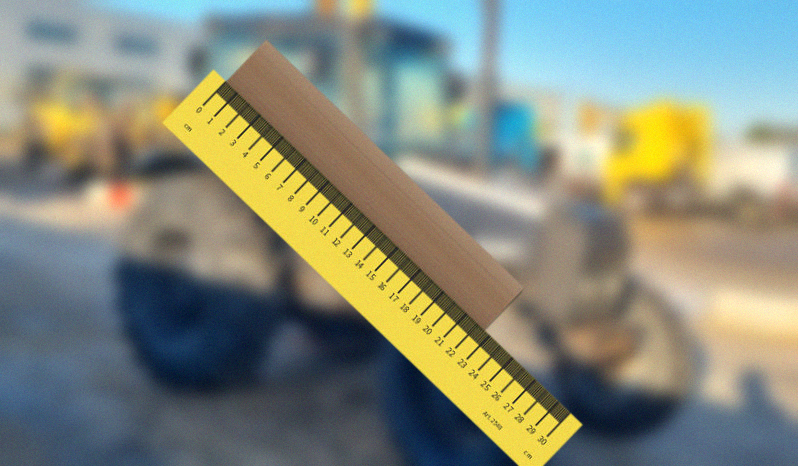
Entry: 22.5
